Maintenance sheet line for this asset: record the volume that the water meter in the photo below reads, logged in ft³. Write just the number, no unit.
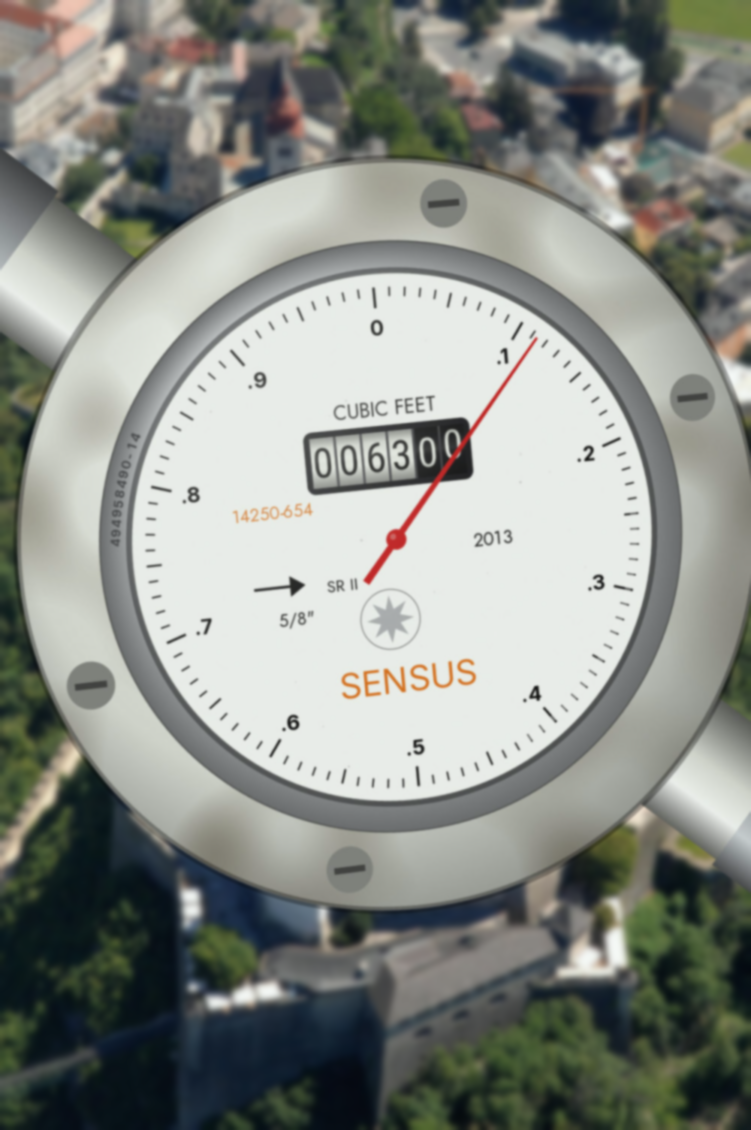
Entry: 6300.11
